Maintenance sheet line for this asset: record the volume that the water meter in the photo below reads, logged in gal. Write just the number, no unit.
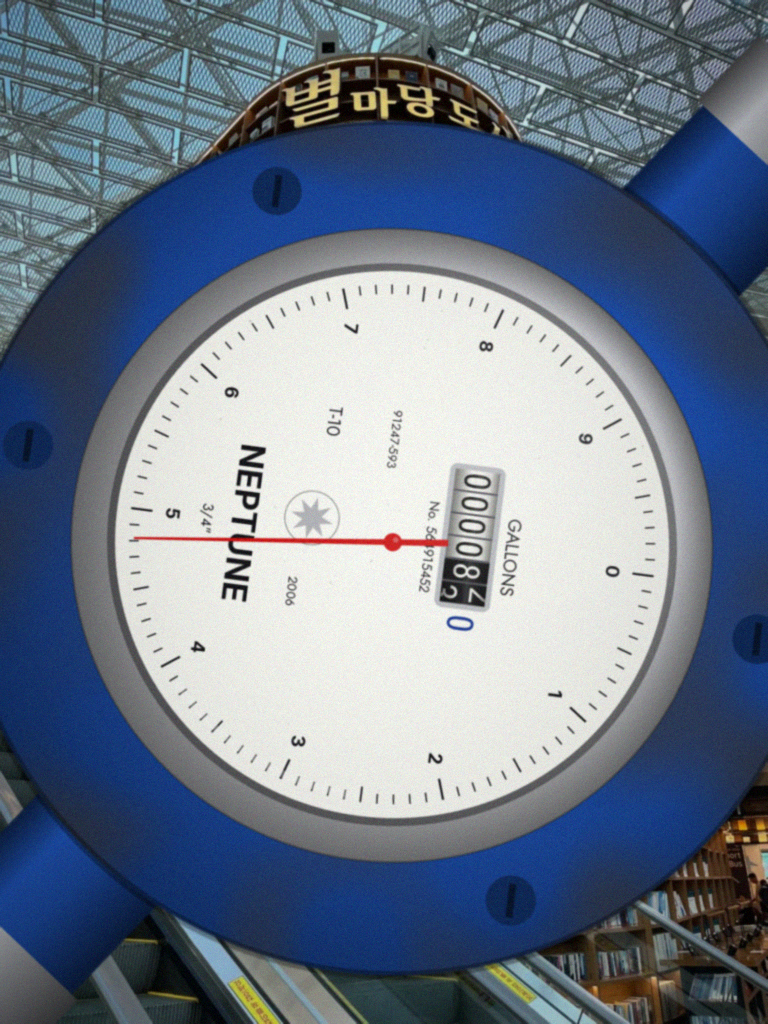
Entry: 824.8
